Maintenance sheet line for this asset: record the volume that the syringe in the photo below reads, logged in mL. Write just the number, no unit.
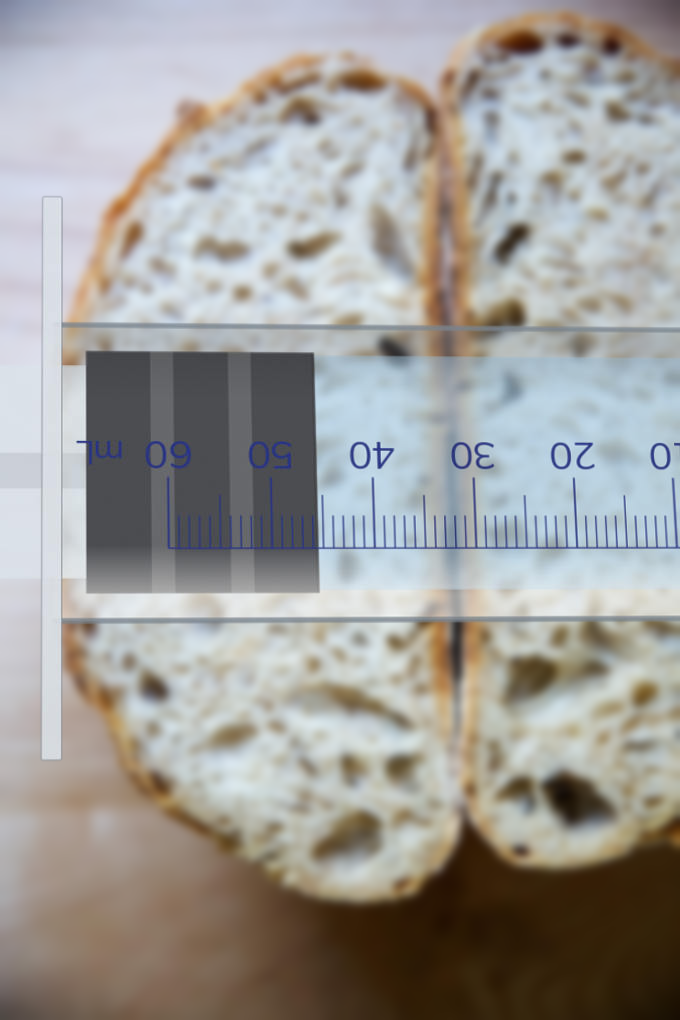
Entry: 45.5
